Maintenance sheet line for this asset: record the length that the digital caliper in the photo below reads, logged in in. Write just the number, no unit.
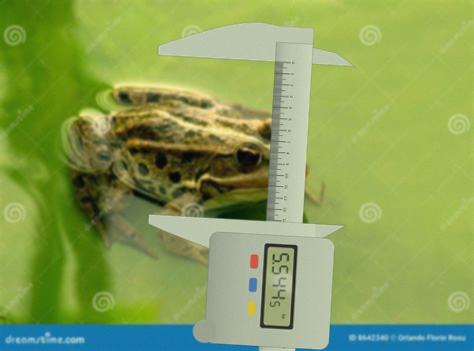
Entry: 5.5445
